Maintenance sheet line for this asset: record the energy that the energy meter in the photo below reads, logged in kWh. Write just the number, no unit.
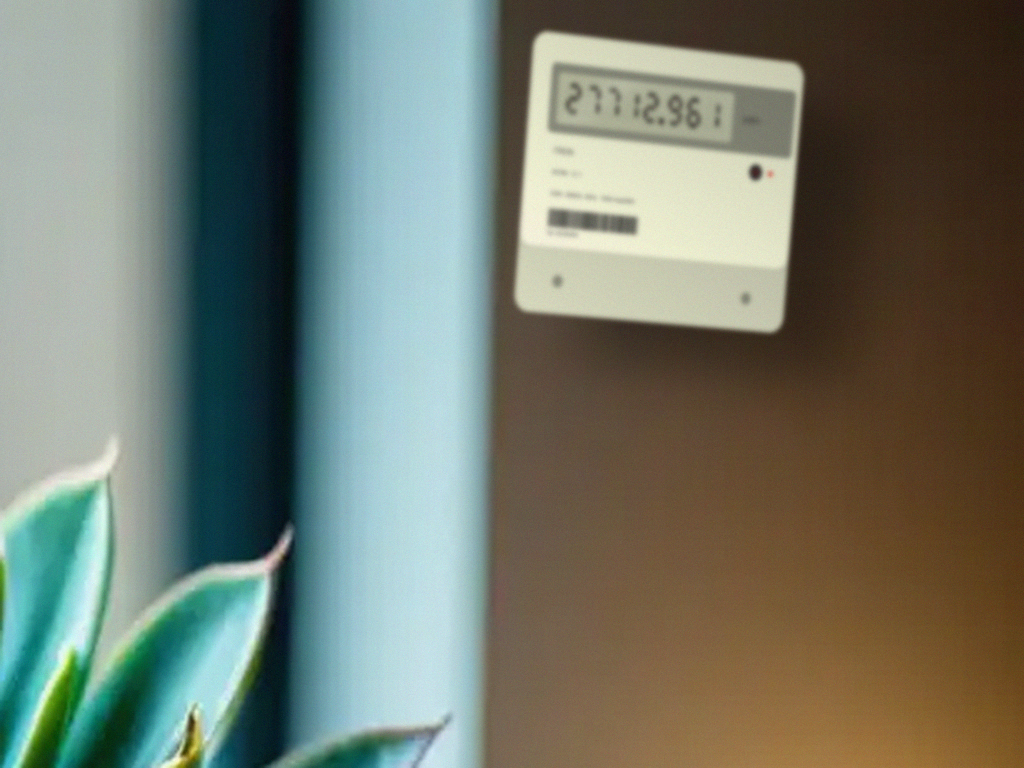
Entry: 27712.961
